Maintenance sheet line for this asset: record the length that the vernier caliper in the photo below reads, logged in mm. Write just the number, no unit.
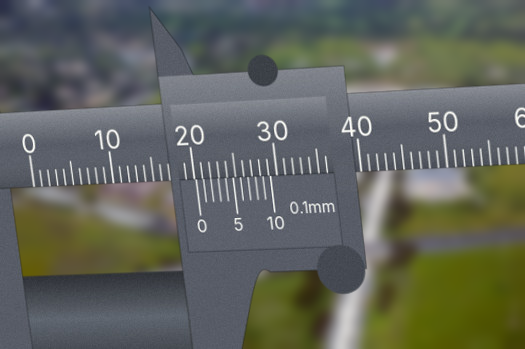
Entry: 20.2
